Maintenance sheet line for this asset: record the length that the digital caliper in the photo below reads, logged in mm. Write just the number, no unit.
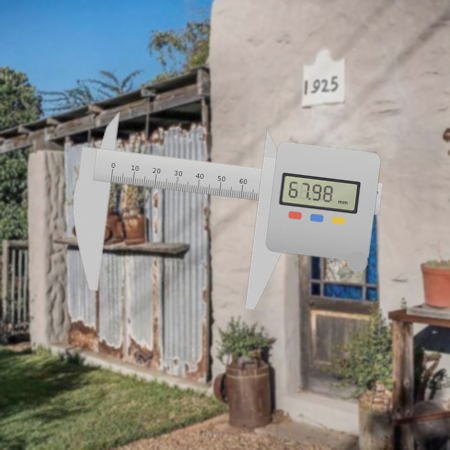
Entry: 67.98
